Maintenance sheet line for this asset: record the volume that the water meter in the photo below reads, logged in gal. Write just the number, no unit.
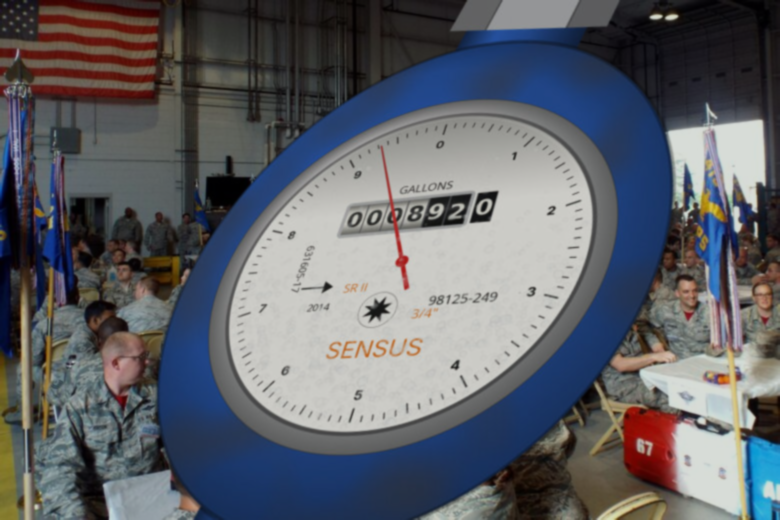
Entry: 8919.3
